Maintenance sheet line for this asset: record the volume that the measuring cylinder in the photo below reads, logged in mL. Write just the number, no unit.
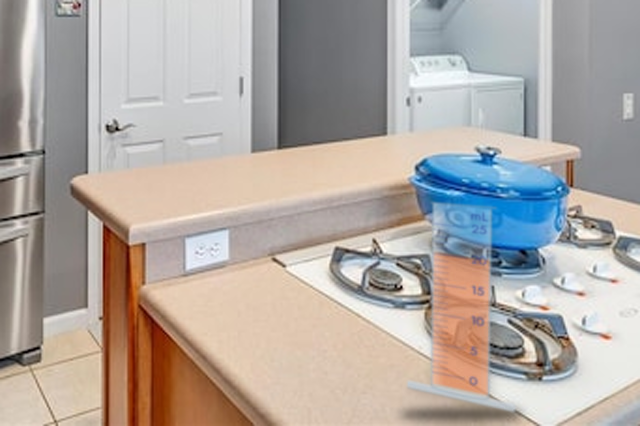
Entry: 20
